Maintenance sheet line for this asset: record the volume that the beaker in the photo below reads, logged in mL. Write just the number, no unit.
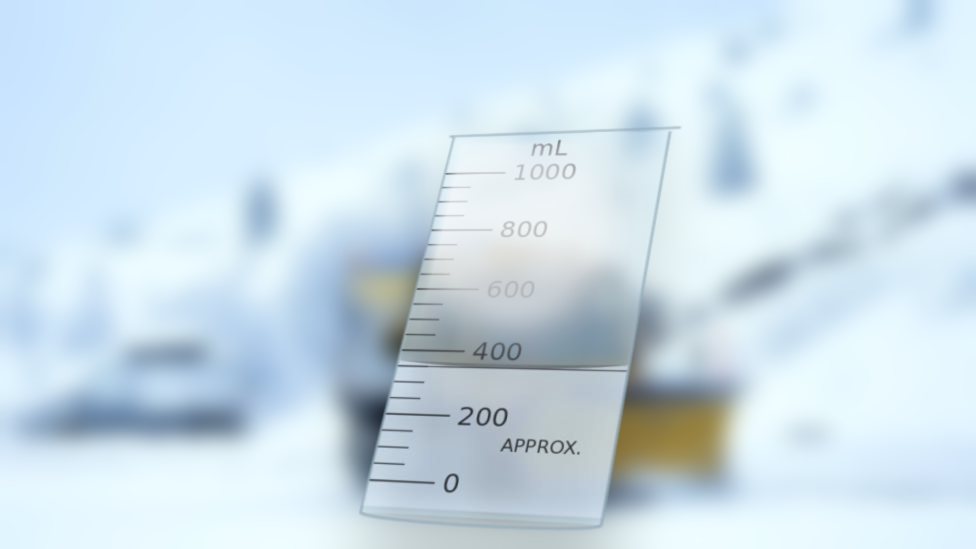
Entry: 350
